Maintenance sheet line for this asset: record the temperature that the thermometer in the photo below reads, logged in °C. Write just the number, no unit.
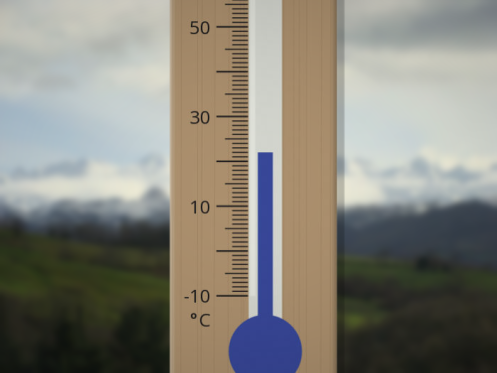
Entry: 22
